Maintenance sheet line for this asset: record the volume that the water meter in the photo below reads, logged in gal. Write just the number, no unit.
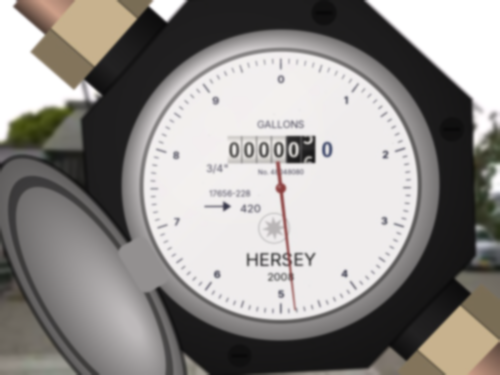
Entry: 54.8
